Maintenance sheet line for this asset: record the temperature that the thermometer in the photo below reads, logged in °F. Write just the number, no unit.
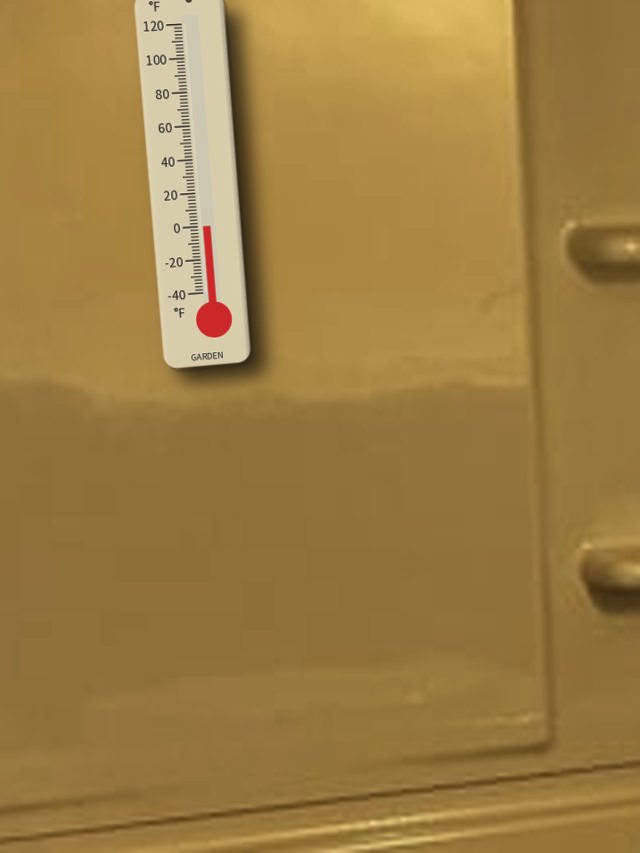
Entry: 0
